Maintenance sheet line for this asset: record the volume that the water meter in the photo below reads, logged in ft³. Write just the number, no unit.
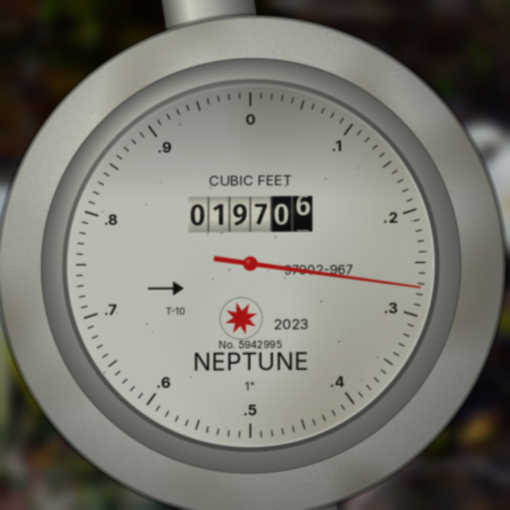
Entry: 19706.27
